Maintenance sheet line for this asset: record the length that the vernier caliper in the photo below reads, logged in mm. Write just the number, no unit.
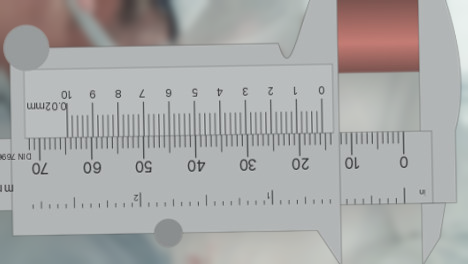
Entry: 15.6
